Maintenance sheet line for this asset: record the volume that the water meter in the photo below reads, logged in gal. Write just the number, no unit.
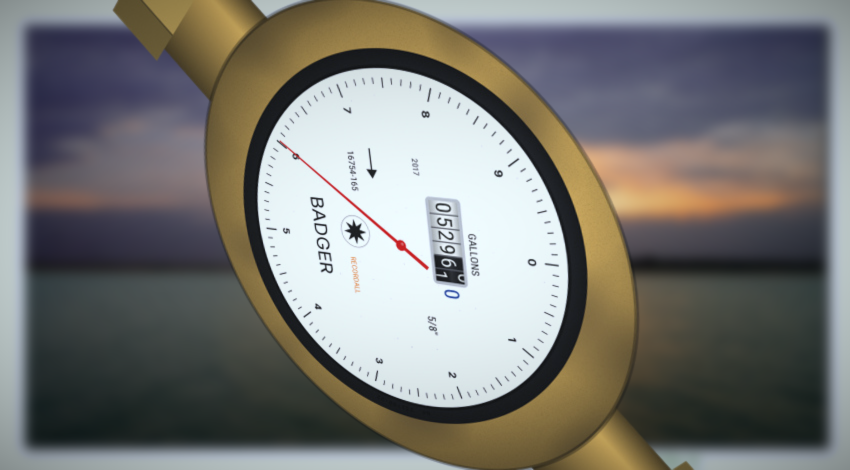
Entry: 529606.0
